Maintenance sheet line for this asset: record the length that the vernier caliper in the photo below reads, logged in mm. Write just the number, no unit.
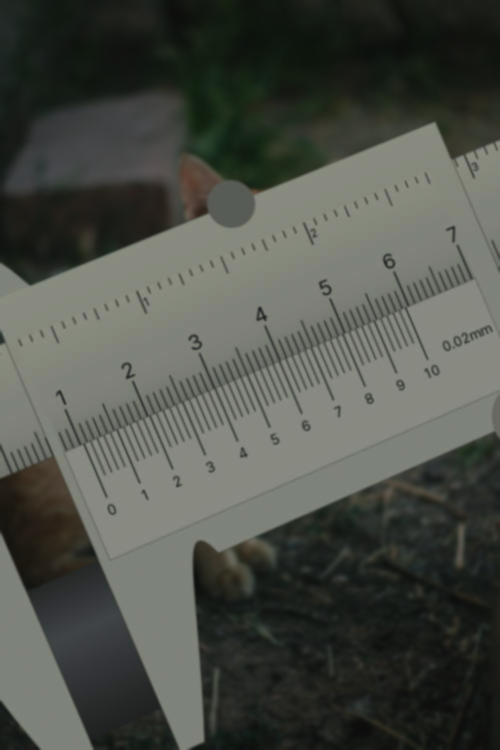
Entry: 10.5
